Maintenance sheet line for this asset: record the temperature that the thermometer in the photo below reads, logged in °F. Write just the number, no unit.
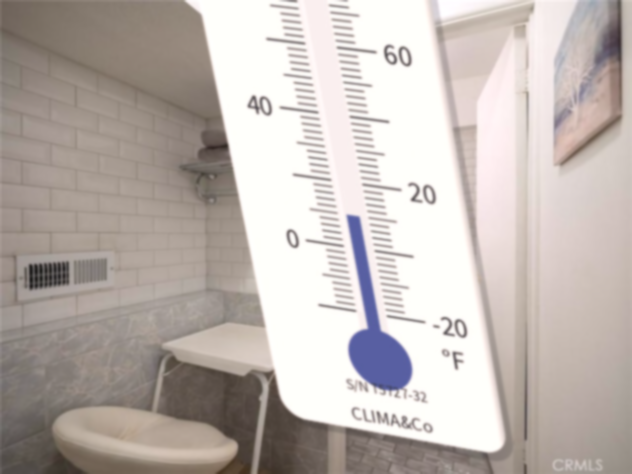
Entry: 10
